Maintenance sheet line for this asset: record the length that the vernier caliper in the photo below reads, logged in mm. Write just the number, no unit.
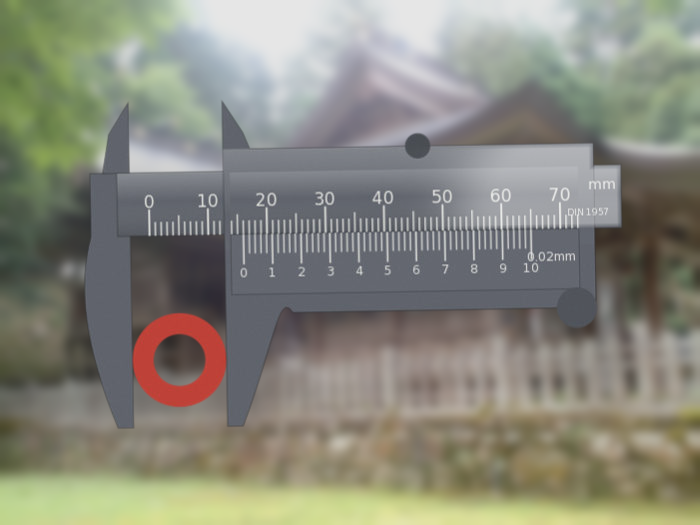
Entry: 16.0
